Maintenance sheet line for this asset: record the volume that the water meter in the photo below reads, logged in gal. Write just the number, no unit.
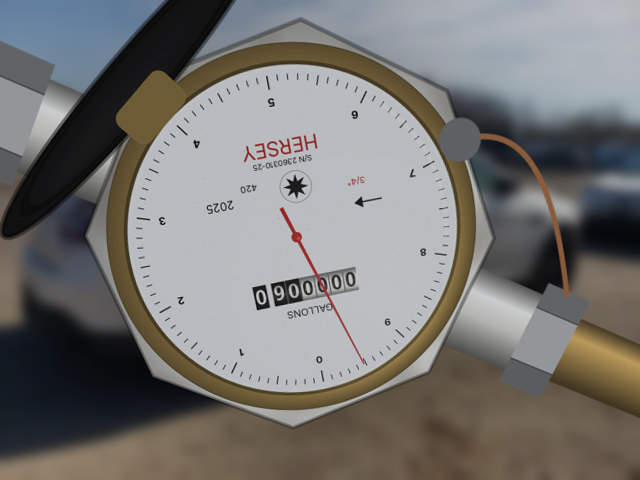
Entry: 59.5
